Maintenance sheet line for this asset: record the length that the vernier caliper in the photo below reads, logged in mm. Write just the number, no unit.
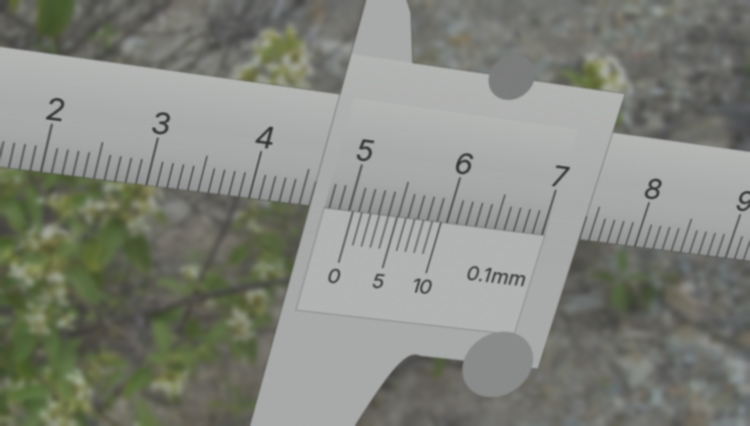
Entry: 50.4
